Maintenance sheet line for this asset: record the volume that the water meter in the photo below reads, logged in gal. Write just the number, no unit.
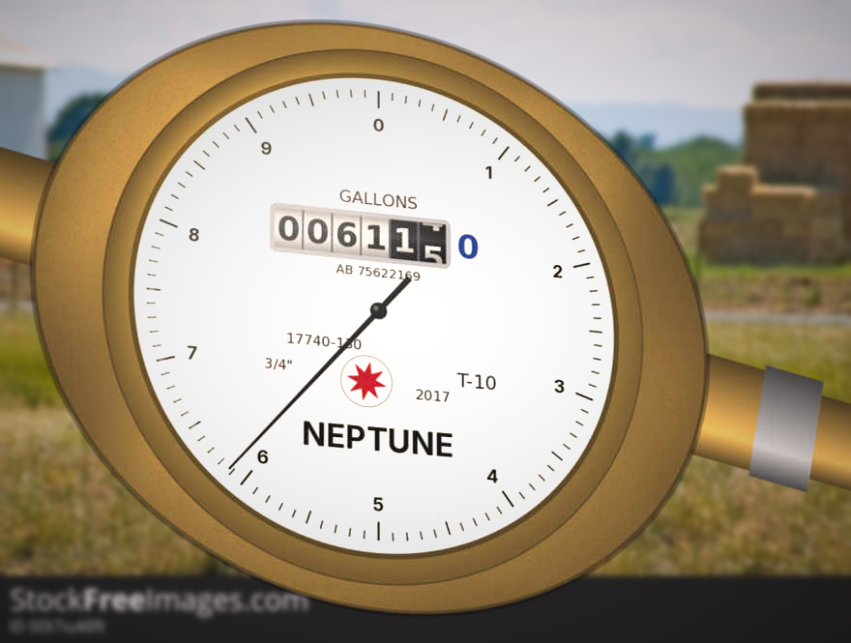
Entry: 61146.1
